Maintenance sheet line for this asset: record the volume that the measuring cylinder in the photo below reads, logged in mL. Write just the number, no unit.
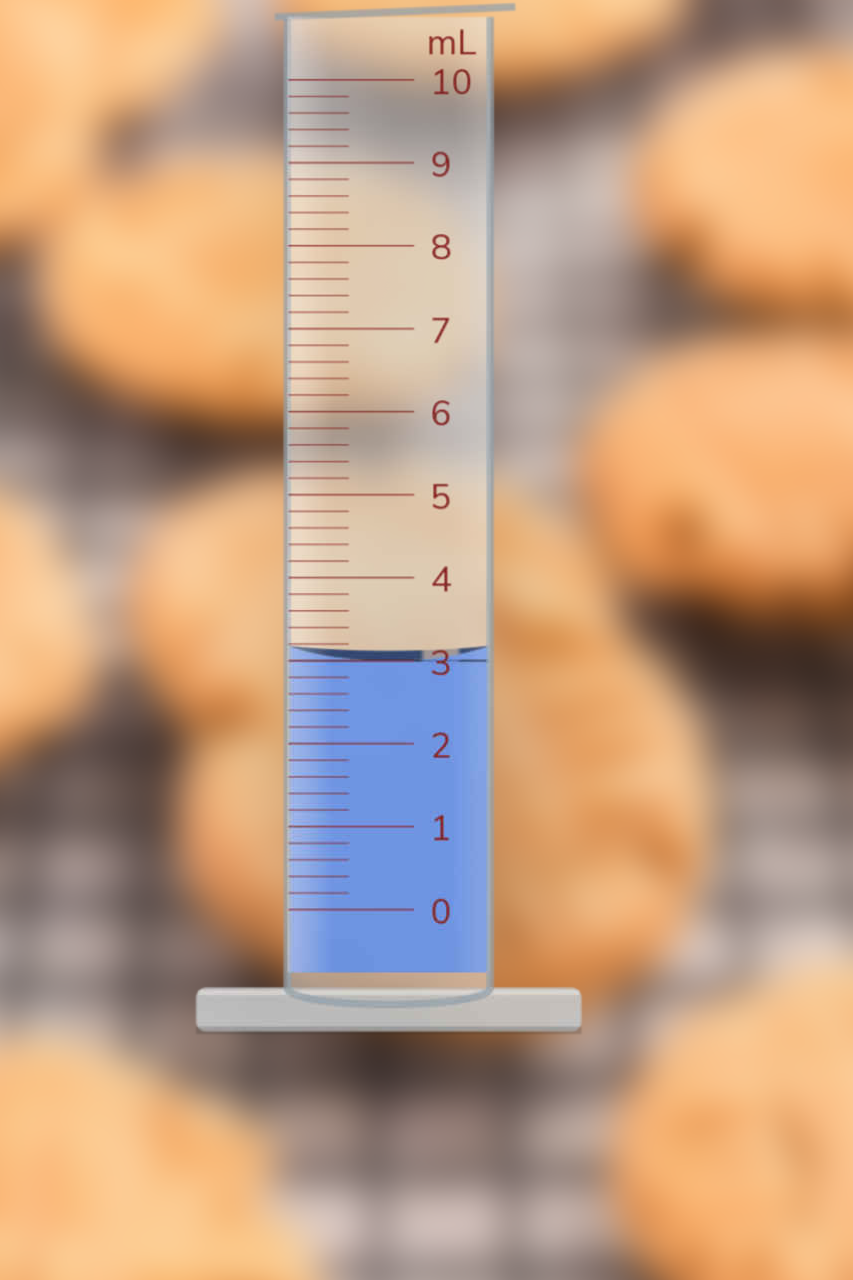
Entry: 3
